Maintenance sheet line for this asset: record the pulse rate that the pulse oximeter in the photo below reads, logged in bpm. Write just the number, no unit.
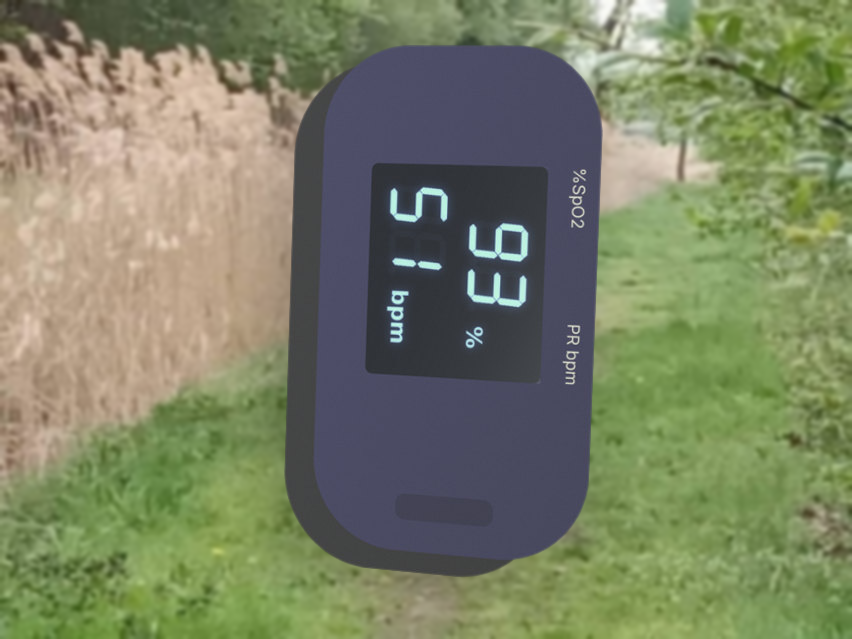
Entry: 51
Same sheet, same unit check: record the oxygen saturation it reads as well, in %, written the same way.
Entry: 93
